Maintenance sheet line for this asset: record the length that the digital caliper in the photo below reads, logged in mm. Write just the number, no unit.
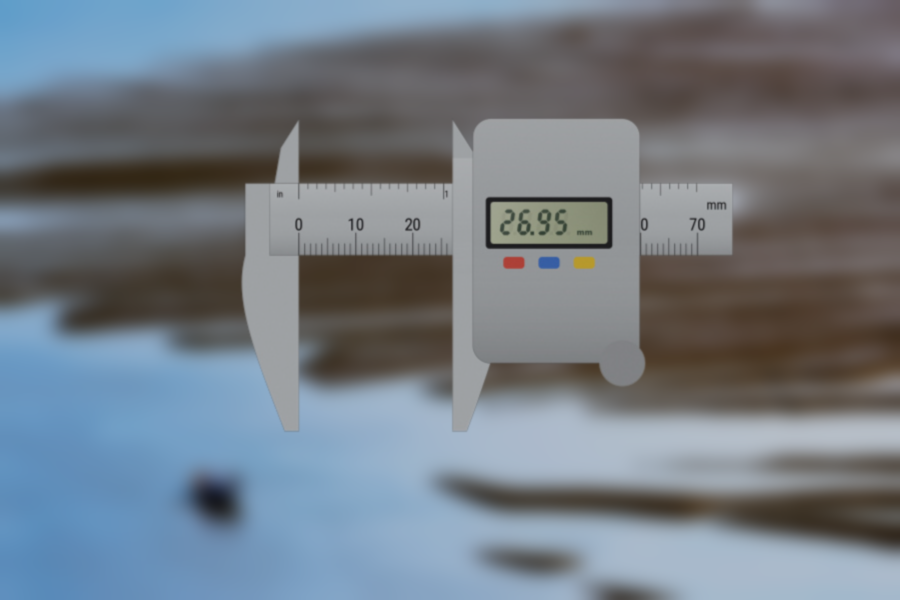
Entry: 26.95
